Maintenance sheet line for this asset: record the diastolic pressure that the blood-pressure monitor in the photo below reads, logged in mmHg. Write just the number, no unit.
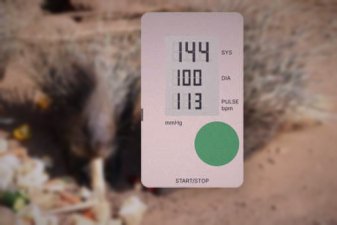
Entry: 100
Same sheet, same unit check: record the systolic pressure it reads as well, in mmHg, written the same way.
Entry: 144
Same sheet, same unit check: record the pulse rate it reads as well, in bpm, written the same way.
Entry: 113
